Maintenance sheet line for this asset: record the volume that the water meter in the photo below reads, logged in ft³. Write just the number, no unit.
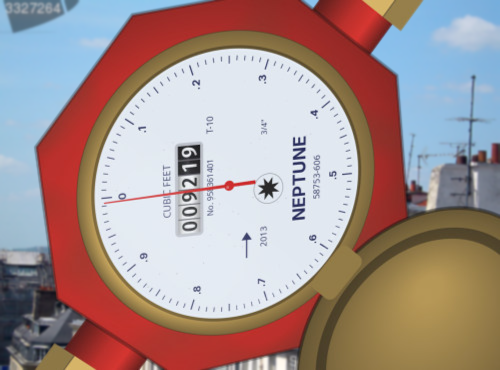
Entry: 9218.99
